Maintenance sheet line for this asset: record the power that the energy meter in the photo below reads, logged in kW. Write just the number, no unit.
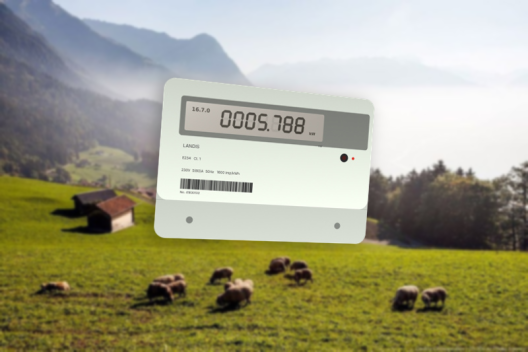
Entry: 5.788
